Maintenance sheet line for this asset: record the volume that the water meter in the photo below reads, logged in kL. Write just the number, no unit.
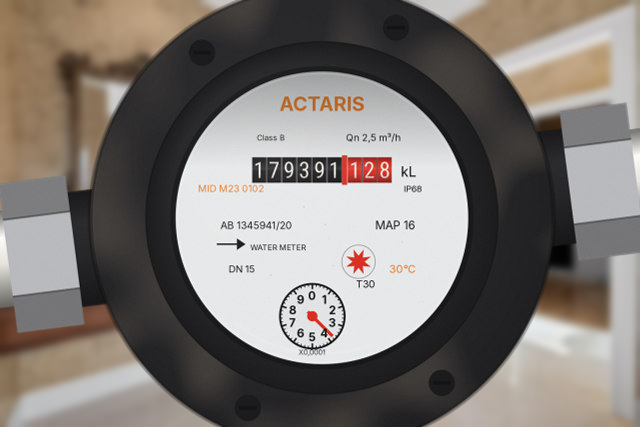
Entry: 179391.1283
